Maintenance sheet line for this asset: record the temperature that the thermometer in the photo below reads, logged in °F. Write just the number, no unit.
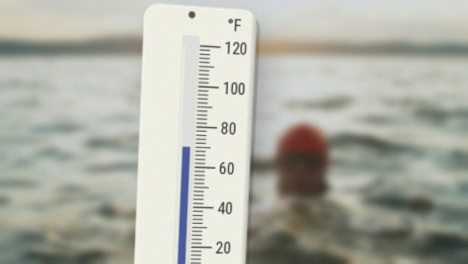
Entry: 70
